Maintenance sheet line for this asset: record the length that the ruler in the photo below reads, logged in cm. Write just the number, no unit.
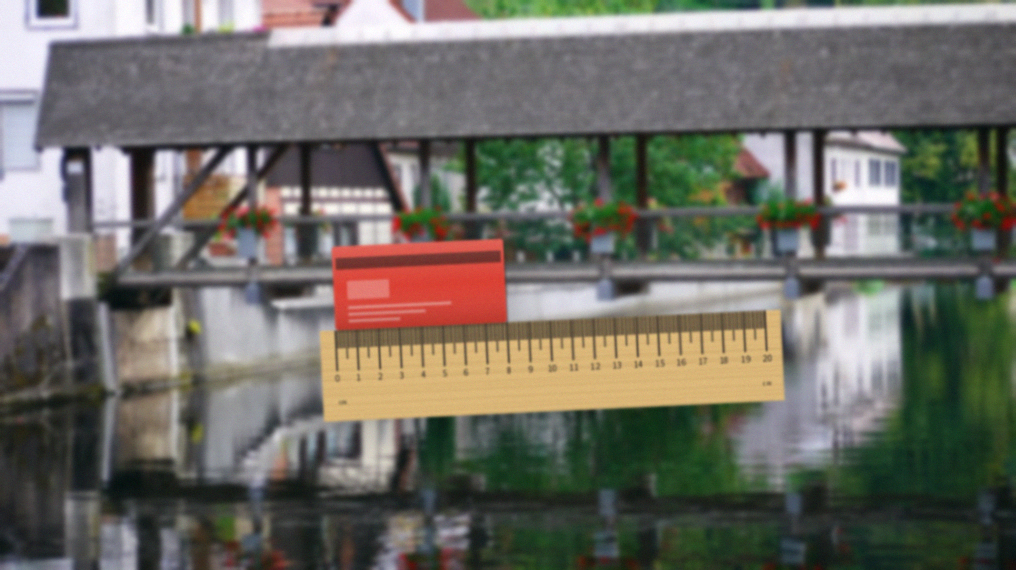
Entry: 8
